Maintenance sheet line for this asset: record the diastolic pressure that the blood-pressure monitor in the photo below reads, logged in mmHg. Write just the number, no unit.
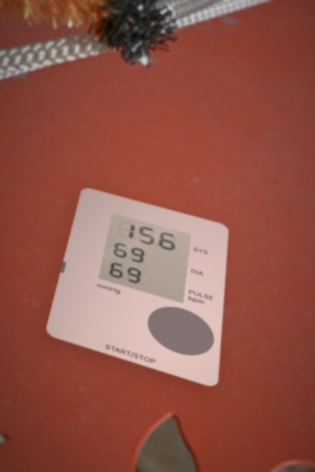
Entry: 69
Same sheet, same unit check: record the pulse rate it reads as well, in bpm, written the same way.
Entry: 69
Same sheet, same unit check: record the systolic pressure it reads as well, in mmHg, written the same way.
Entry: 156
